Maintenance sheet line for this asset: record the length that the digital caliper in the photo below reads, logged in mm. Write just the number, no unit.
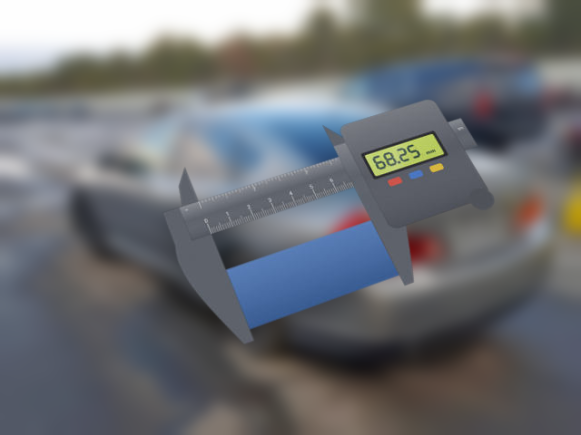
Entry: 68.25
